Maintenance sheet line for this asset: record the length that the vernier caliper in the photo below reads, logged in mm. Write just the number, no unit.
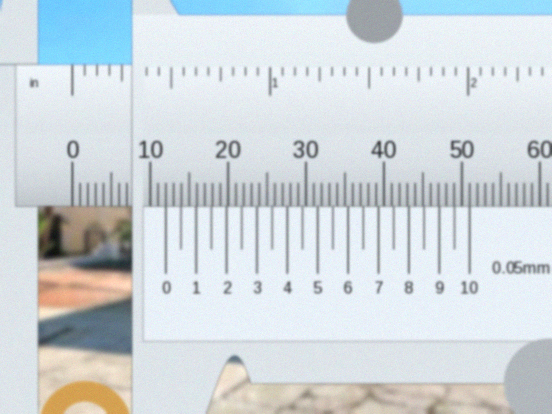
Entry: 12.0
